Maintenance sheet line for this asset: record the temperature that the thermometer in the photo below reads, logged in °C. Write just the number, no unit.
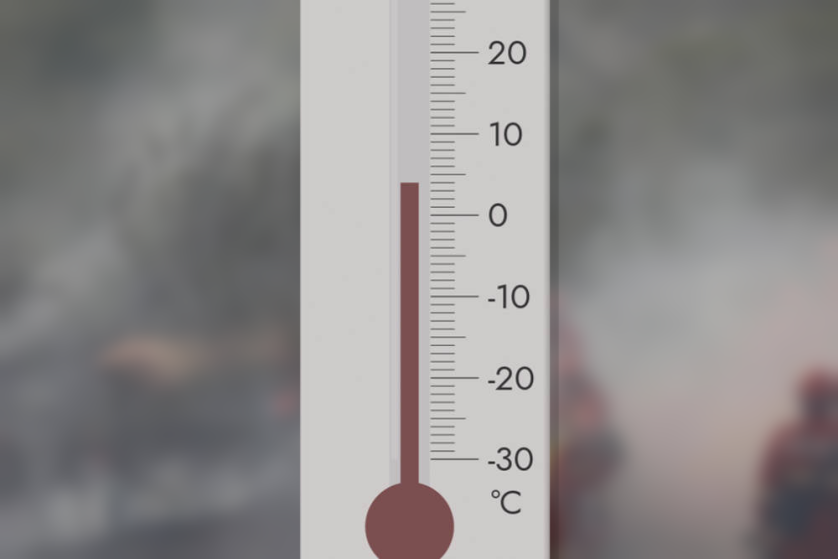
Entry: 4
